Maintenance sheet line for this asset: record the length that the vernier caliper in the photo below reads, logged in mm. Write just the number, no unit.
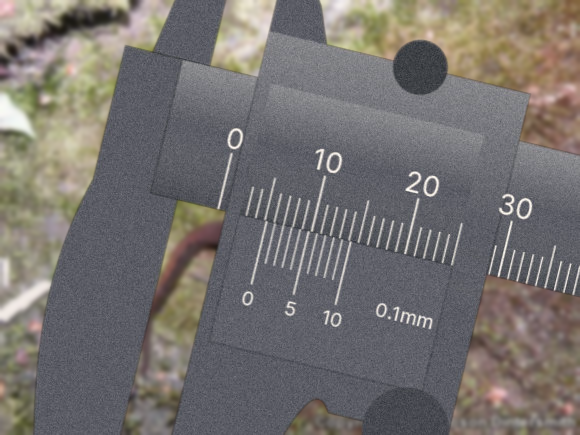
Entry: 5.2
